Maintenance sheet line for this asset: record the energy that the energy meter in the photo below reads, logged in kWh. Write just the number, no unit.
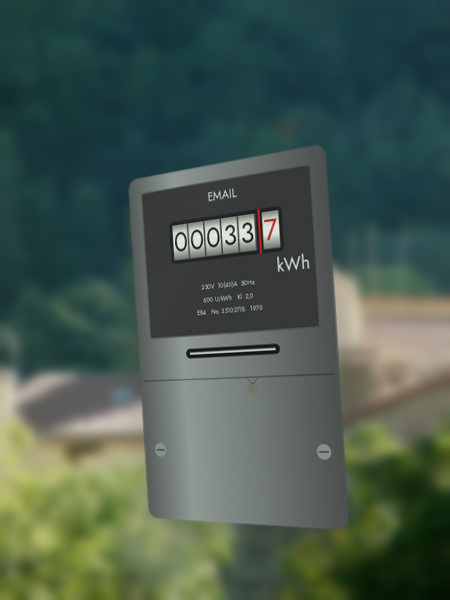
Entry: 33.7
